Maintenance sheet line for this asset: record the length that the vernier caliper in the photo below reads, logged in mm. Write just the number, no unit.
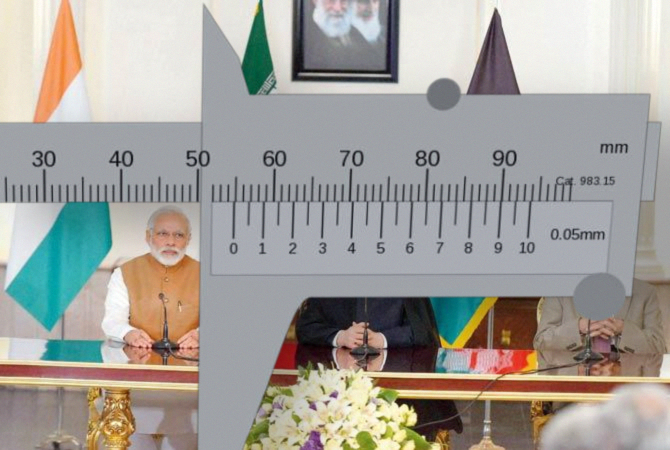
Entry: 54.8
